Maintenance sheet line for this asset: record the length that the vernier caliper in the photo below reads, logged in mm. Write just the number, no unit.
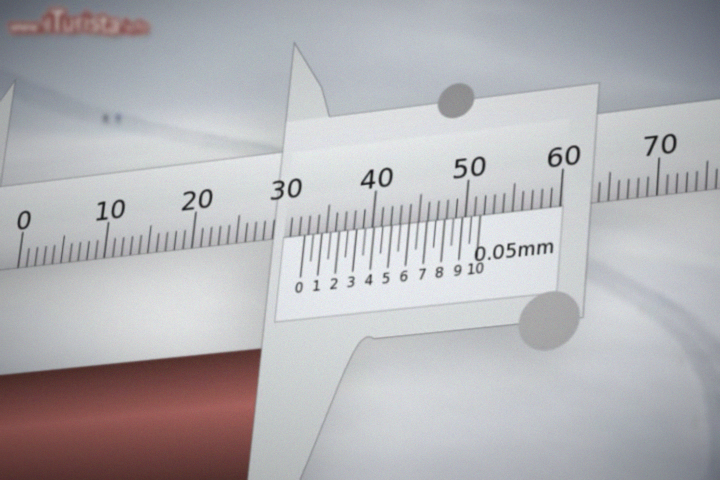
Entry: 32.6
